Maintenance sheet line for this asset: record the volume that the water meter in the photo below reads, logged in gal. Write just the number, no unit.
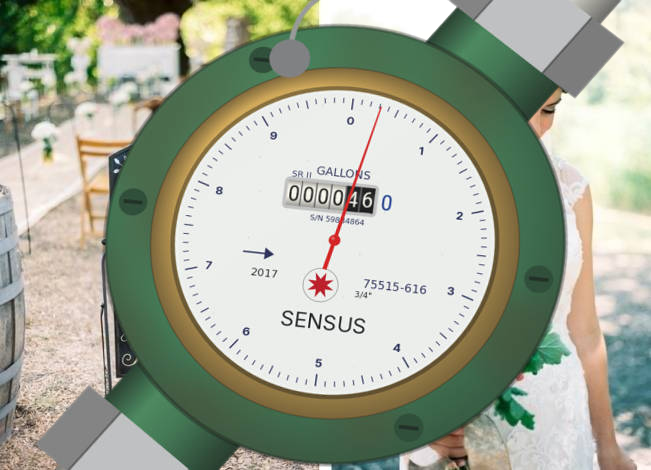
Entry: 460.3
